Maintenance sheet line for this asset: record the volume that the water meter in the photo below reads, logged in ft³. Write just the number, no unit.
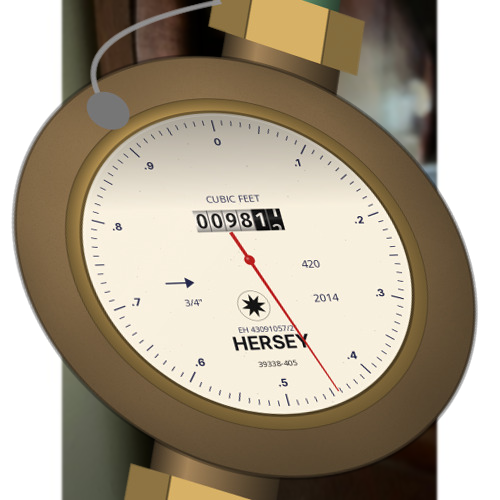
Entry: 9811.44
